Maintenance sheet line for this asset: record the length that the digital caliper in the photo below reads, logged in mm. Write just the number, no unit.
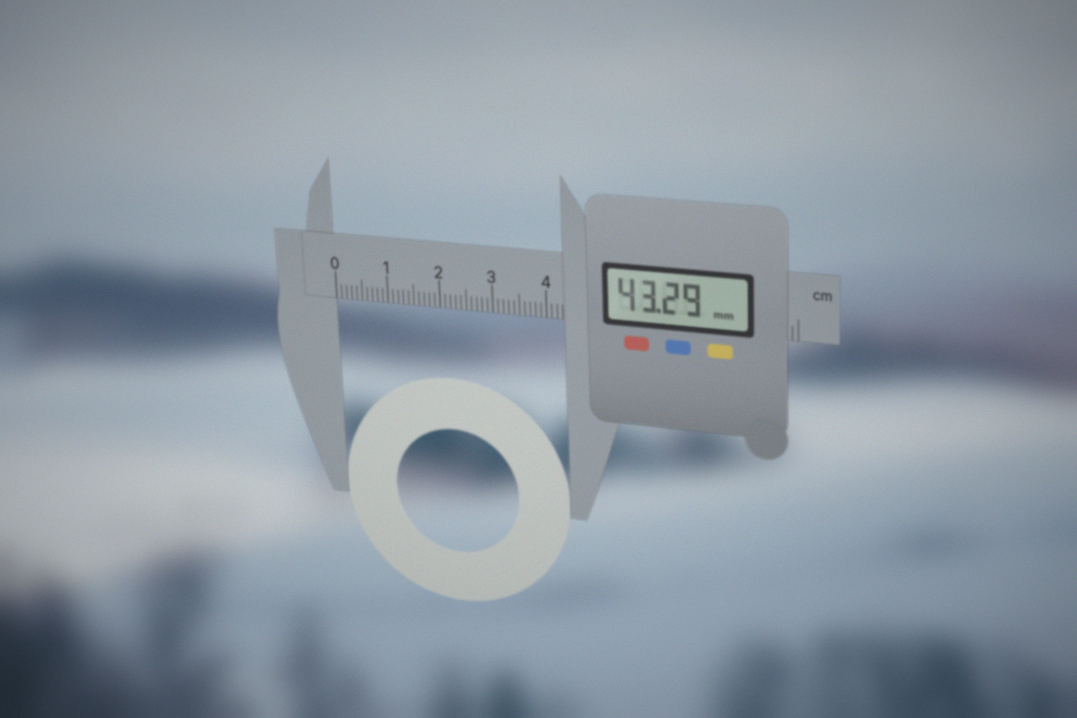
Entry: 43.29
